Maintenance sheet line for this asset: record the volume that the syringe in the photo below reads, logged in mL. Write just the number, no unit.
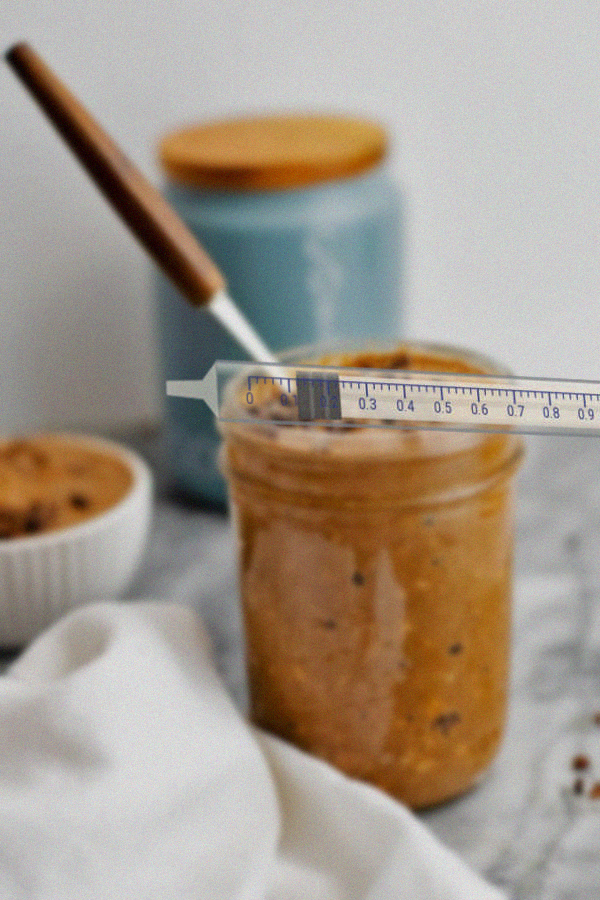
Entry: 0.12
